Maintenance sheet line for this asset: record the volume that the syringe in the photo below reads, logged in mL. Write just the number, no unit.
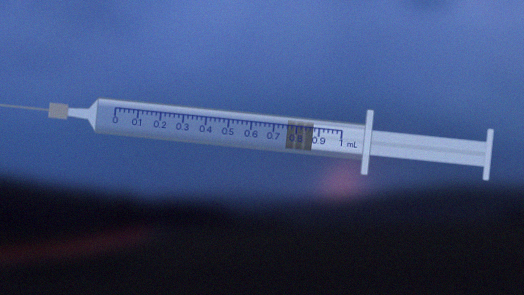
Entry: 0.76
